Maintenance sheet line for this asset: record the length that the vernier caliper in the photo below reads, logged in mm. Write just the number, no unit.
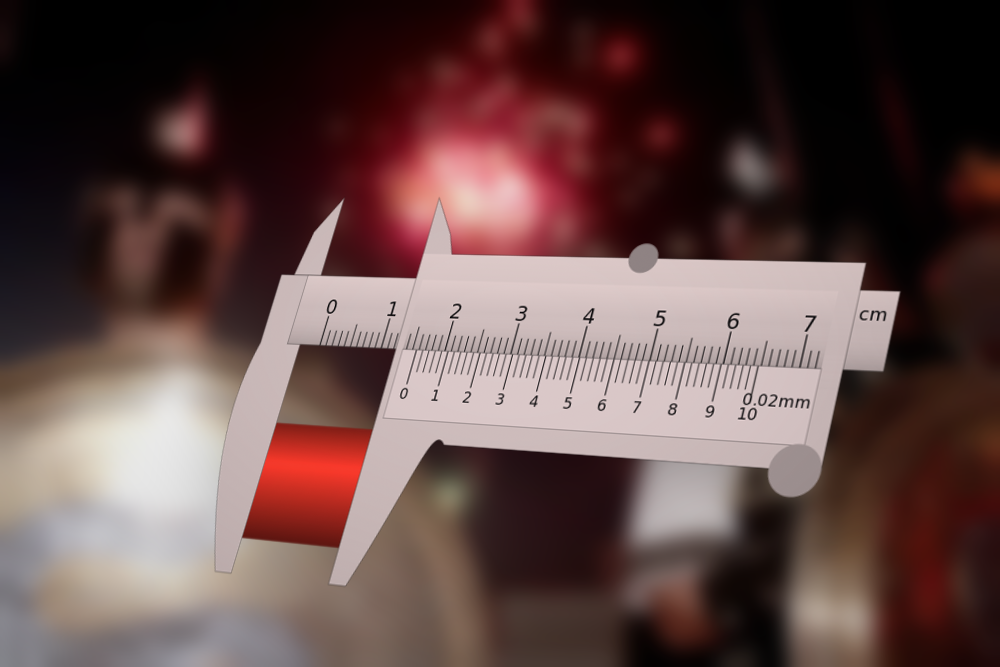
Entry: 15.6
